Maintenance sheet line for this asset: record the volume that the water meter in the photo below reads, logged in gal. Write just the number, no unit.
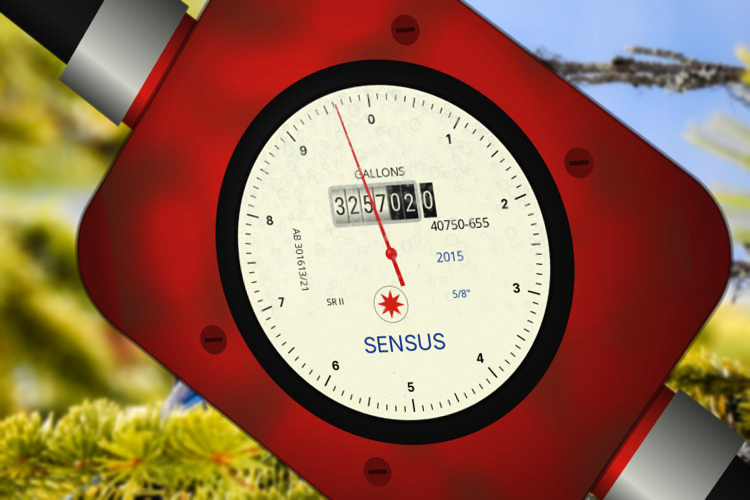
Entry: 3257019.6
